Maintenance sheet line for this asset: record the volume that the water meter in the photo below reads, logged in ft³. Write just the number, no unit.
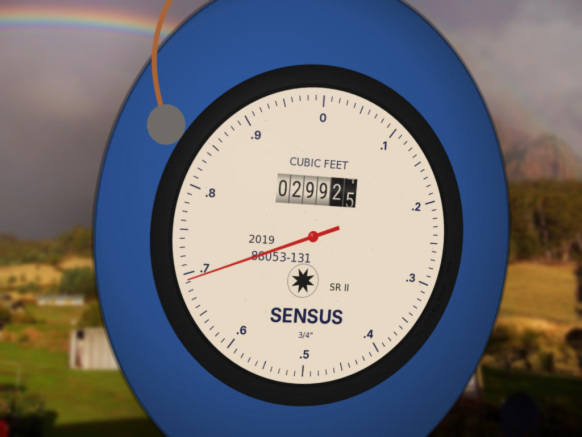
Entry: 29924.69
